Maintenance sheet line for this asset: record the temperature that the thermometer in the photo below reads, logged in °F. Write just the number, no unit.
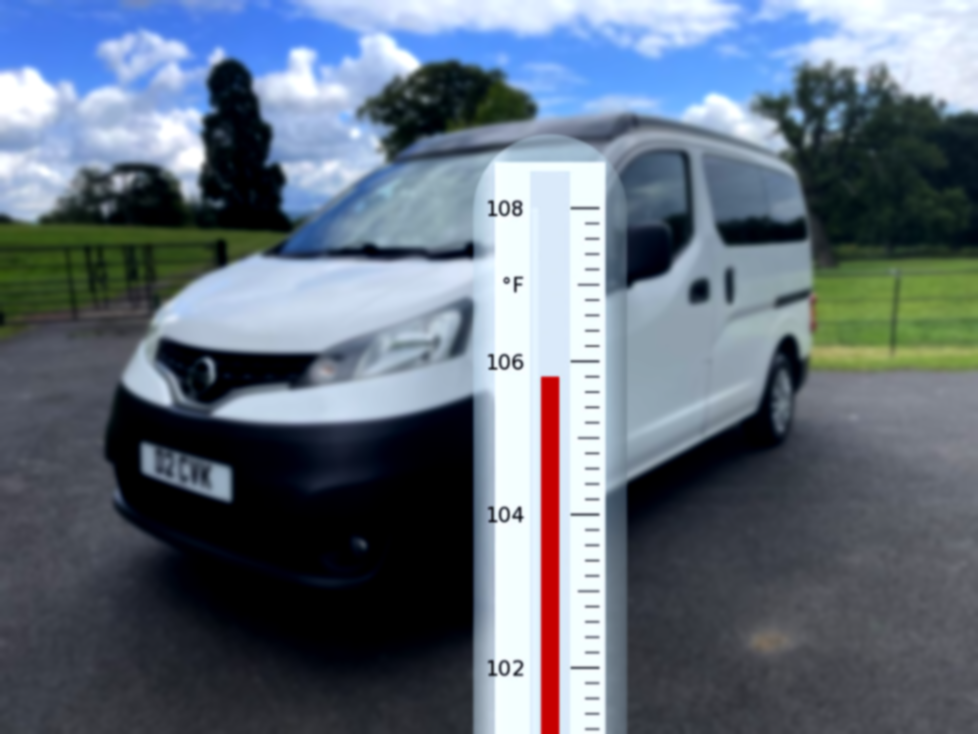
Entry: 105.8
